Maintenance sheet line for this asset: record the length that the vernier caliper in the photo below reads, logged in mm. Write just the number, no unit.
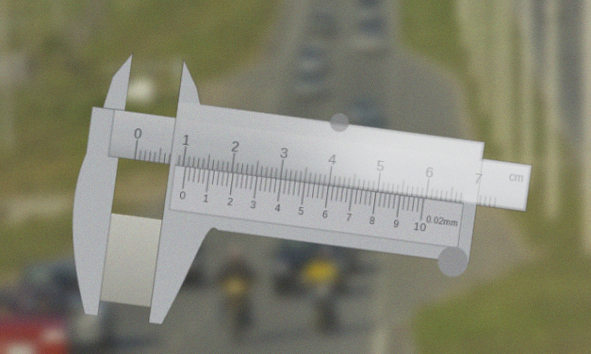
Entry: 10.5
